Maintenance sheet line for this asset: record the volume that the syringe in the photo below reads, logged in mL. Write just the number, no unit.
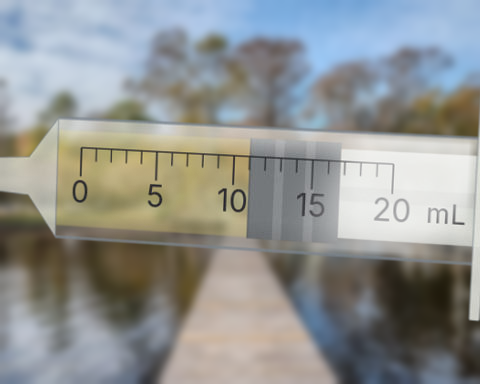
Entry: 11
